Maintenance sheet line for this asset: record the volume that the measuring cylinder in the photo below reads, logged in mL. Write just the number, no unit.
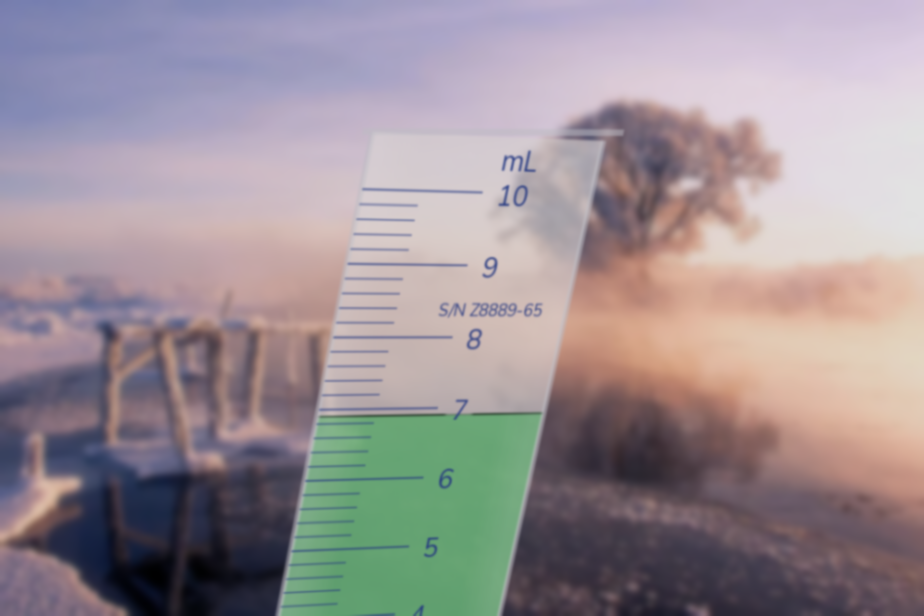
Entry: 6.9
